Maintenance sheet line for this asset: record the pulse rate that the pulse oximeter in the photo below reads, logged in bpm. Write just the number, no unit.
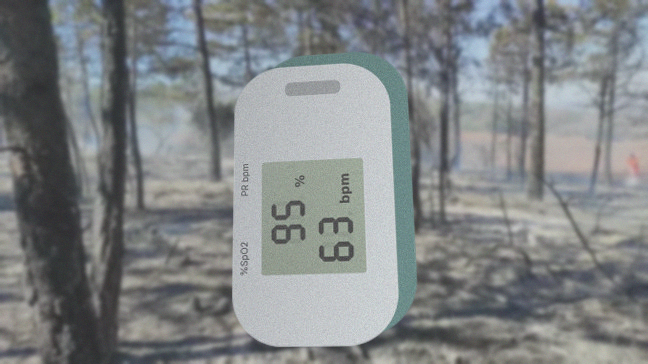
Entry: 63
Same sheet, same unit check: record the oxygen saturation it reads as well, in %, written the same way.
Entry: 95
